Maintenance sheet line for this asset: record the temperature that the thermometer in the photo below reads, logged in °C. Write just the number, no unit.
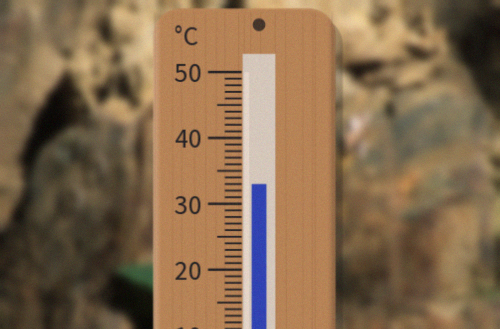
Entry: 33
